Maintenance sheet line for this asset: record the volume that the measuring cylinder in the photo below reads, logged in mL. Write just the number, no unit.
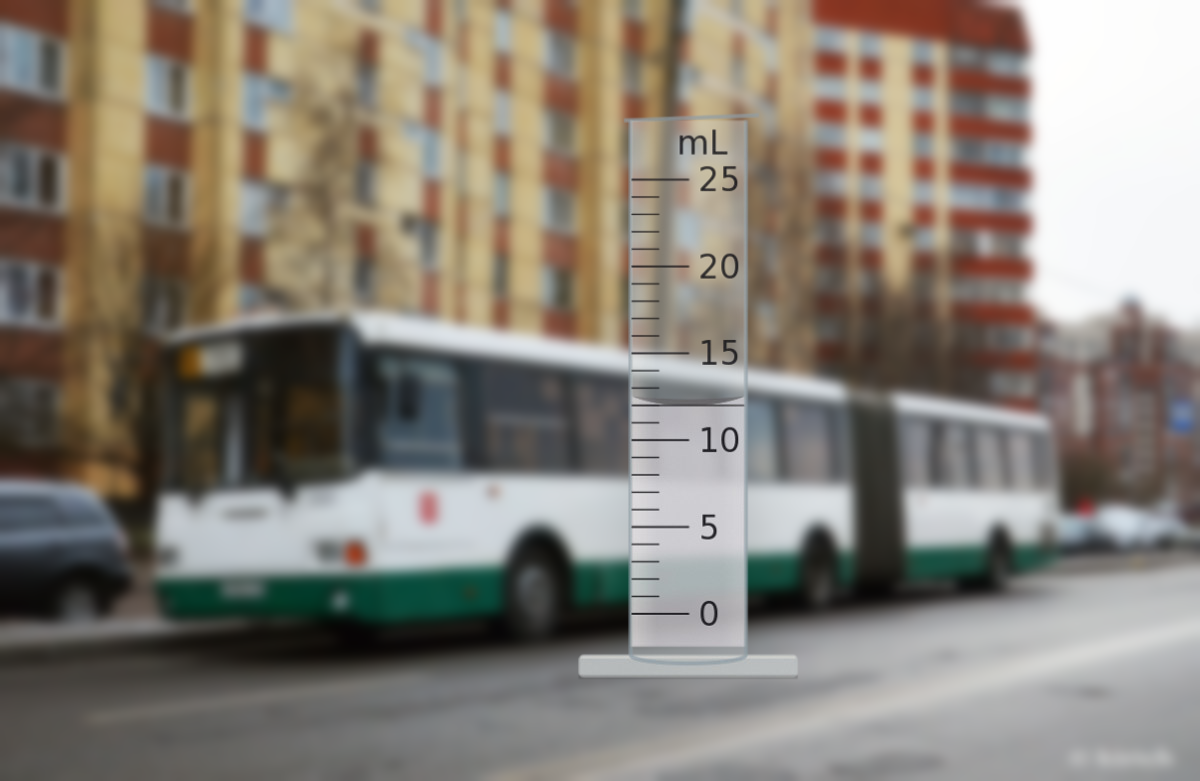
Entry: 12
